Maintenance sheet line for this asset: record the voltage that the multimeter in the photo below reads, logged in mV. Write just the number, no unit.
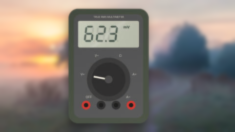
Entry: 62.3
